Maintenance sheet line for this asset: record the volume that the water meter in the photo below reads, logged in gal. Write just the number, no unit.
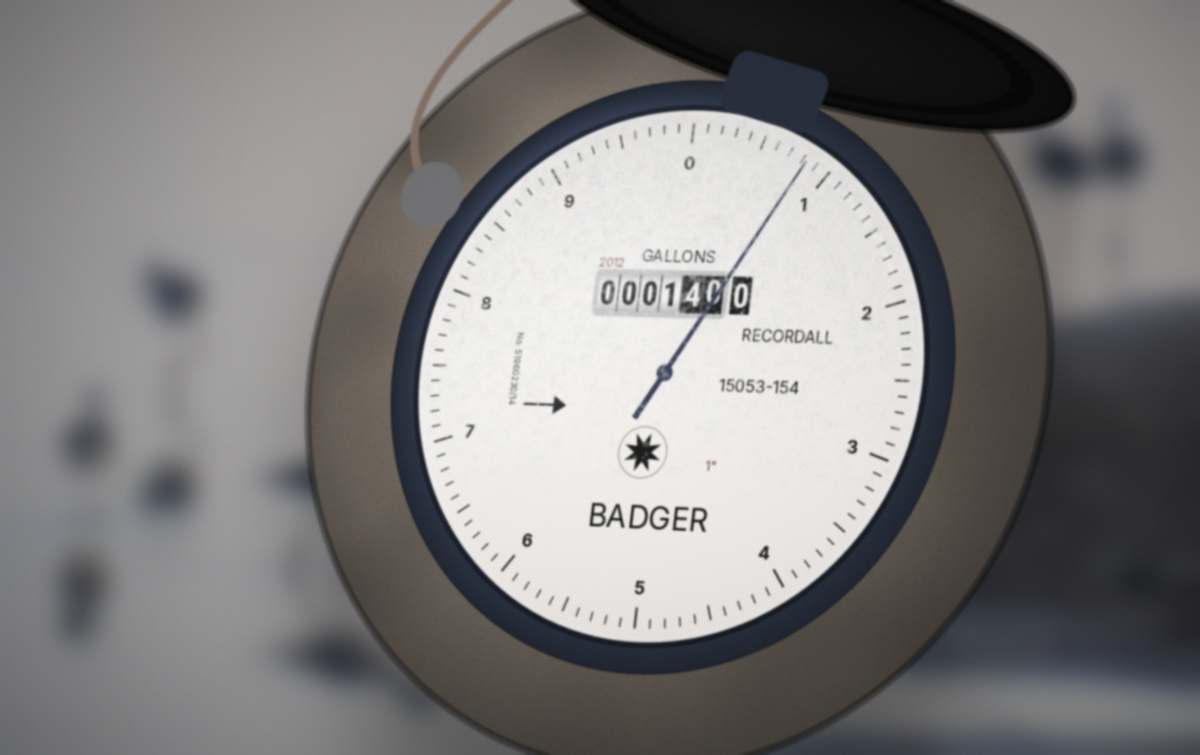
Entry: 1400.8
